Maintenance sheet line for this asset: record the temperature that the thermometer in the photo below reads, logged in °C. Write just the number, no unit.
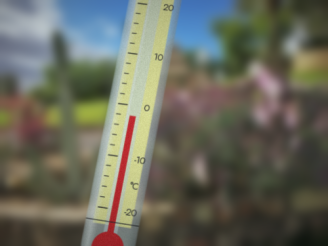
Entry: -2
